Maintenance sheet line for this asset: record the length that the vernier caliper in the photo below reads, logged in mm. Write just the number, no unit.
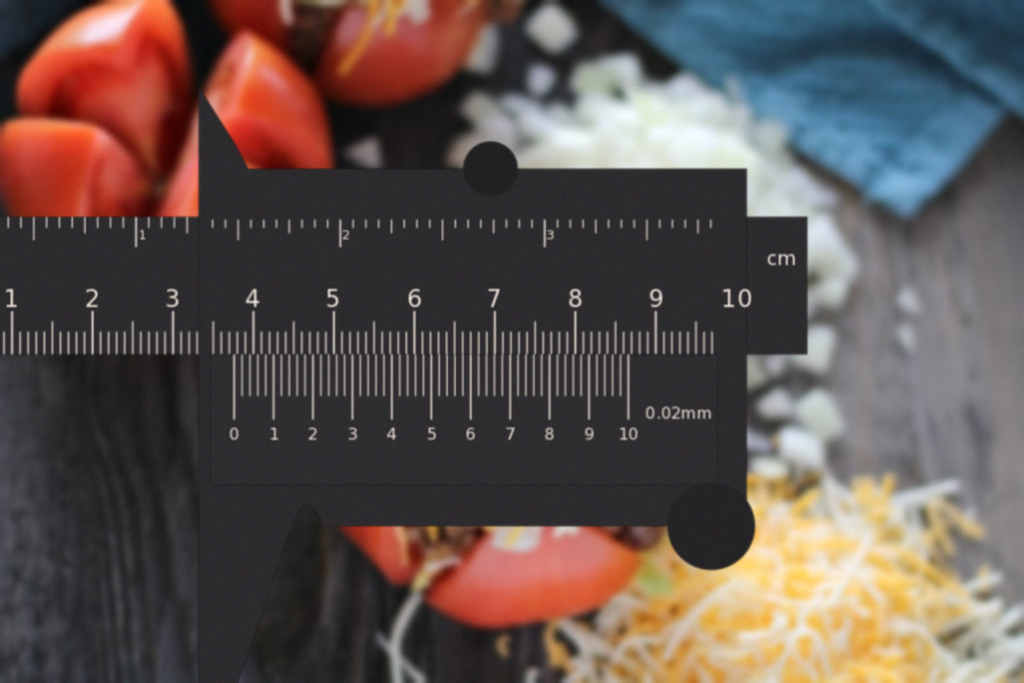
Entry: 37.6
